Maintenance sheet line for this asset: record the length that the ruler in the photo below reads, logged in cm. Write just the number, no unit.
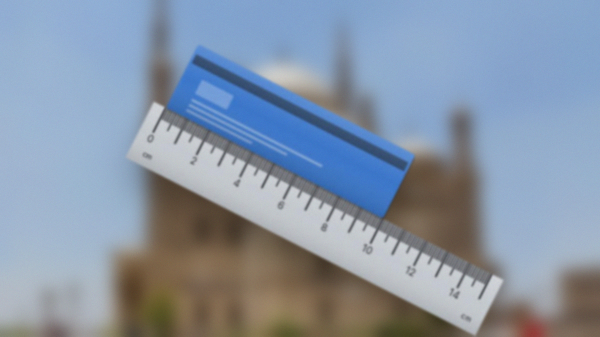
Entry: 10
